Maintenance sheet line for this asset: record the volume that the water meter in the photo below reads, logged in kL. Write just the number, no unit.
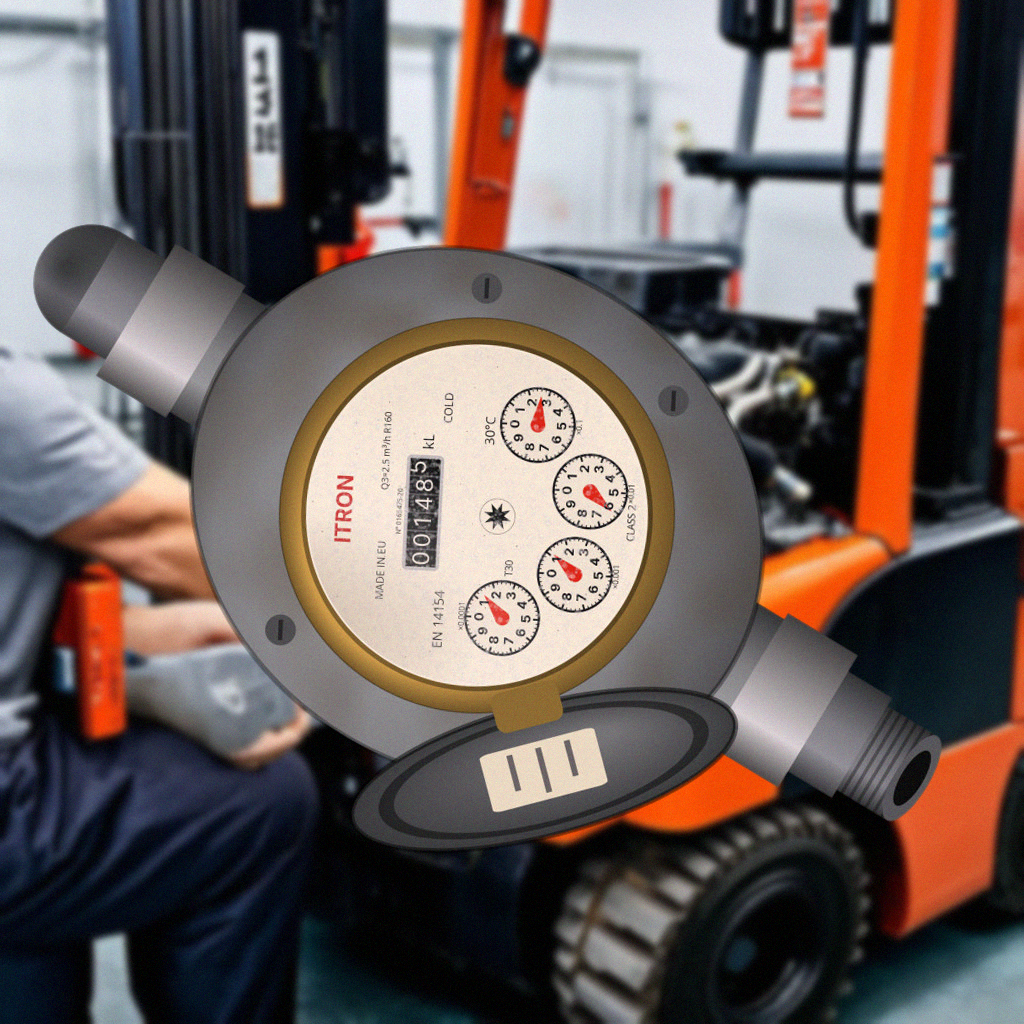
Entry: 1485.2611
